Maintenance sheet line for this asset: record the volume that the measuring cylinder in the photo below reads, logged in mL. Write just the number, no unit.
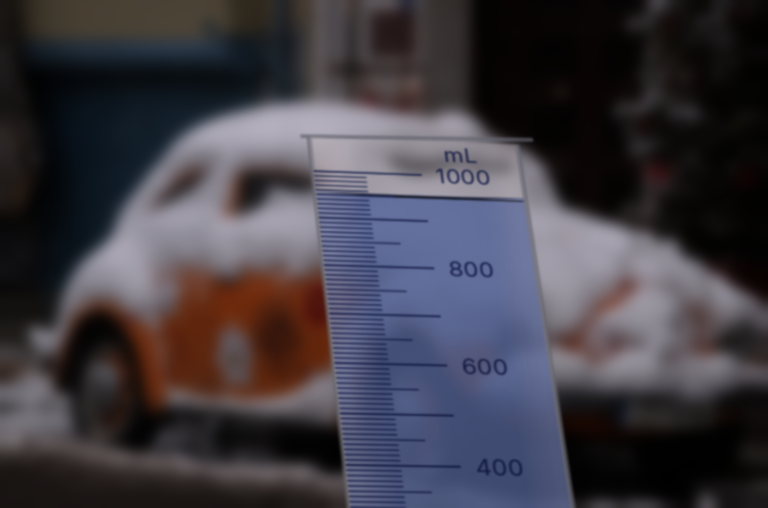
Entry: 950
